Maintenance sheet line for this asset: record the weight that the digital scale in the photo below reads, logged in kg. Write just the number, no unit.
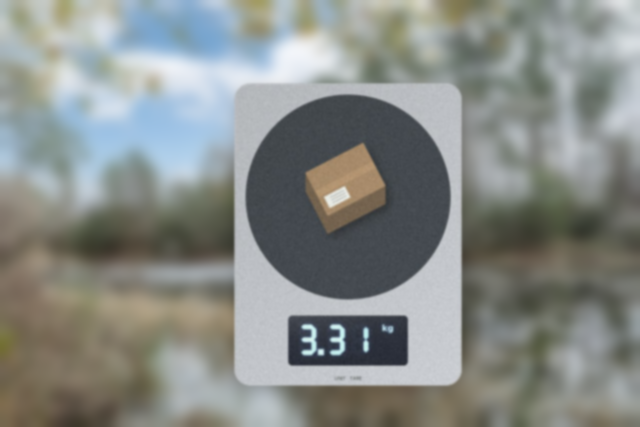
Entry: 3.31
